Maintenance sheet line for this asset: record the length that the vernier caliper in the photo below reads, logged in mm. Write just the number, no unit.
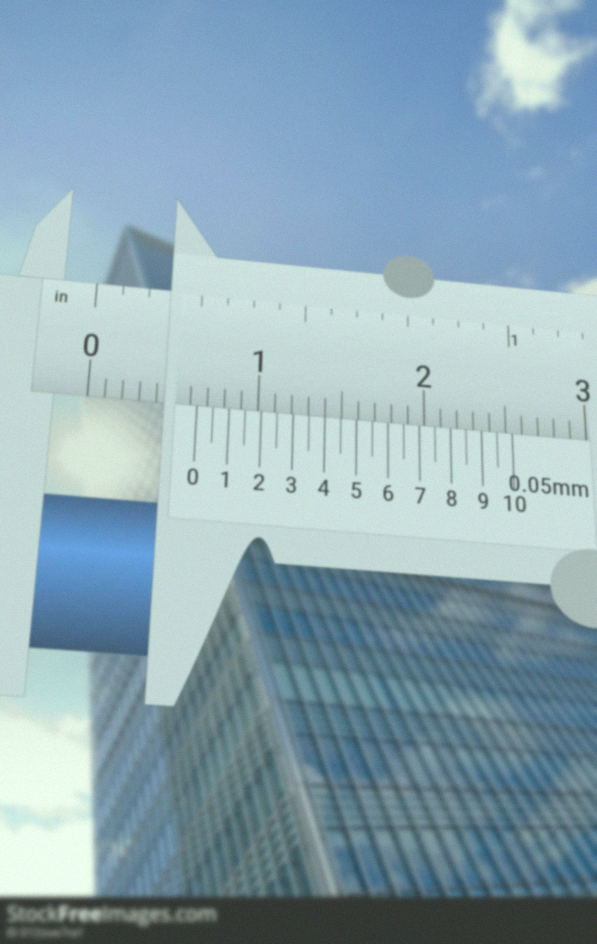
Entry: 6.4
